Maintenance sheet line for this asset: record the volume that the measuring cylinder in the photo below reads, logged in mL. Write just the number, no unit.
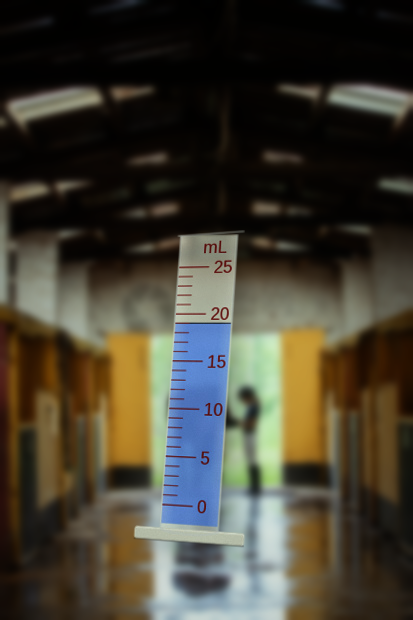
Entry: 19
